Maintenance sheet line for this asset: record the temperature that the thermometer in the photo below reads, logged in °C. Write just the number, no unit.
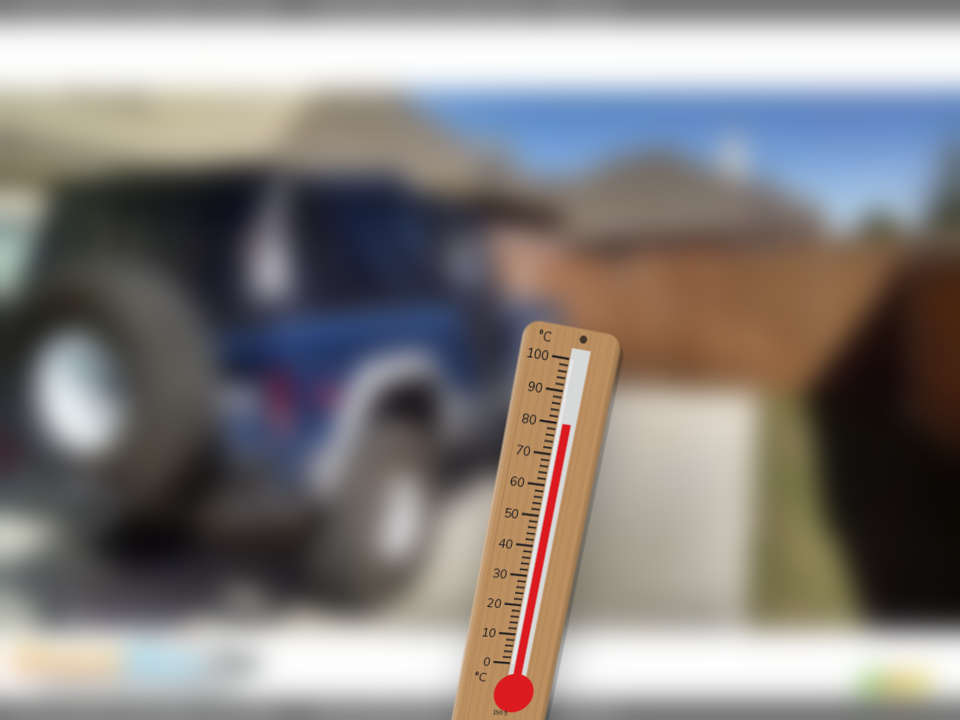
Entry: 80
